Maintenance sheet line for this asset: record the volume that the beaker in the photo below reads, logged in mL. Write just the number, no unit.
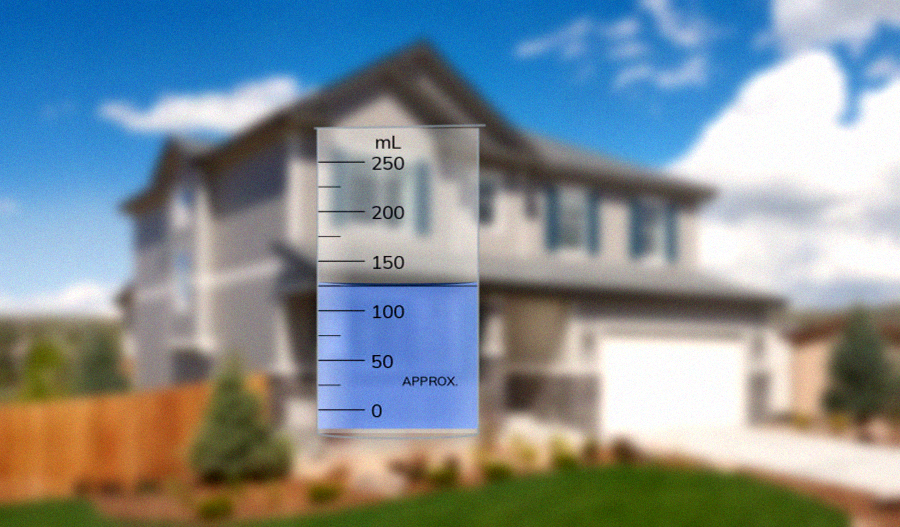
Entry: 125
